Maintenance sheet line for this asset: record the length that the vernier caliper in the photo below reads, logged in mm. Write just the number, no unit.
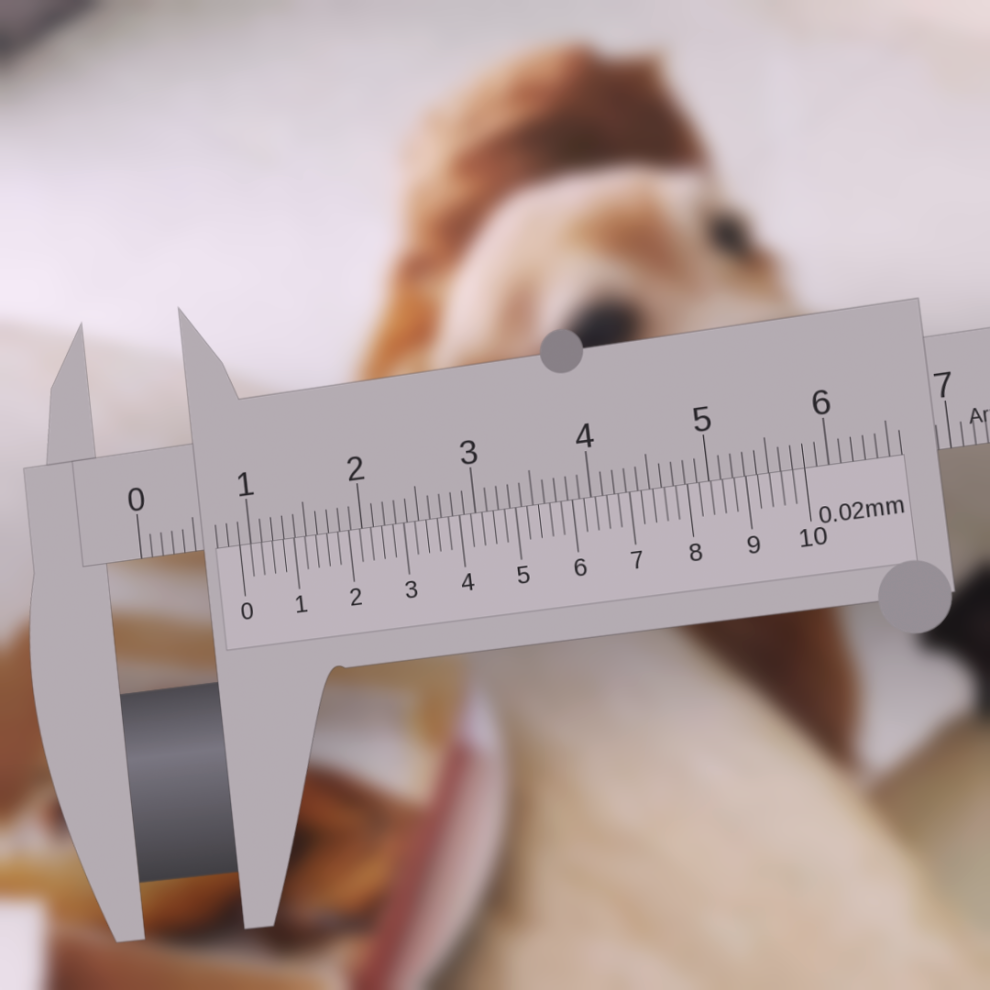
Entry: 9.0
